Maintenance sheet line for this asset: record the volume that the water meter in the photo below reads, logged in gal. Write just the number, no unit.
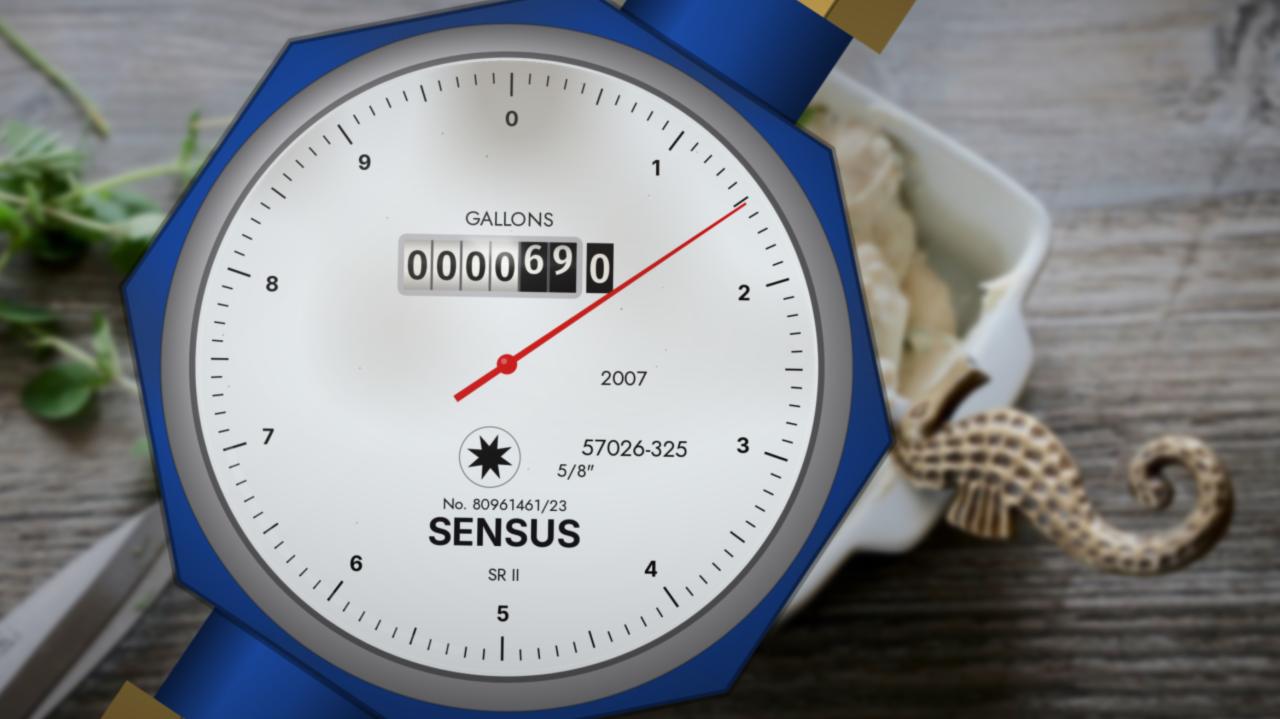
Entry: 691.5
